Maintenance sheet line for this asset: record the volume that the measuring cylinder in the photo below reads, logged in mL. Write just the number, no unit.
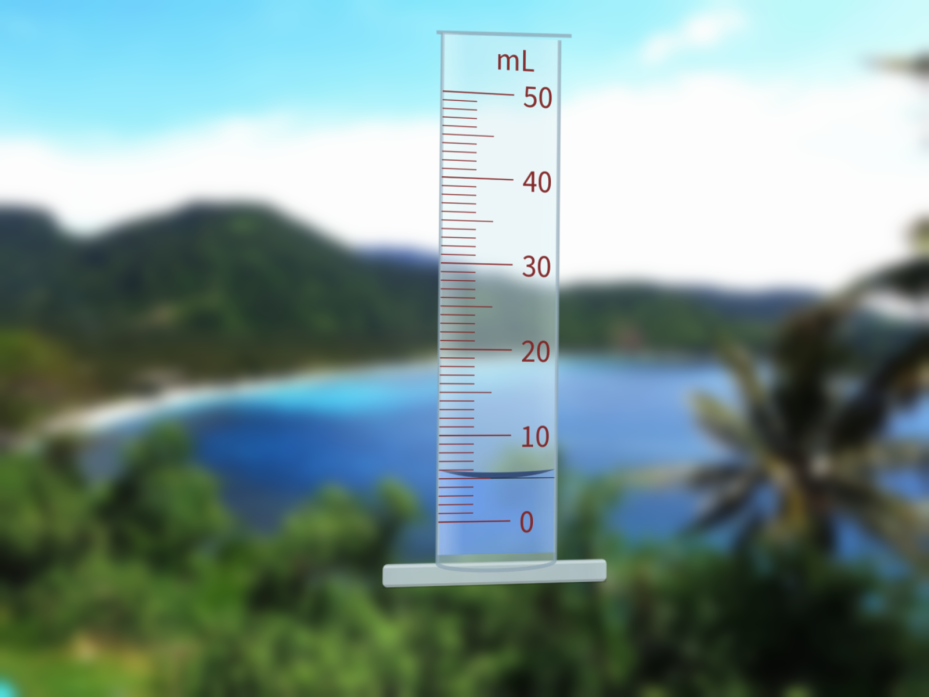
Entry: 5
